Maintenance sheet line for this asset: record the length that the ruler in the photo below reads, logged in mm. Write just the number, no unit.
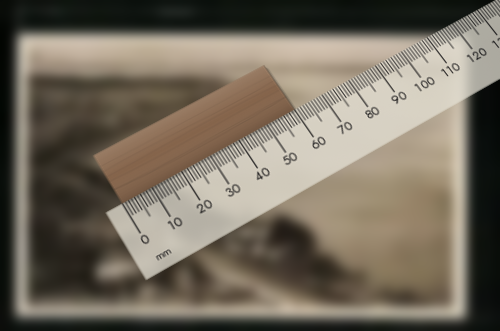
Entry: 60
